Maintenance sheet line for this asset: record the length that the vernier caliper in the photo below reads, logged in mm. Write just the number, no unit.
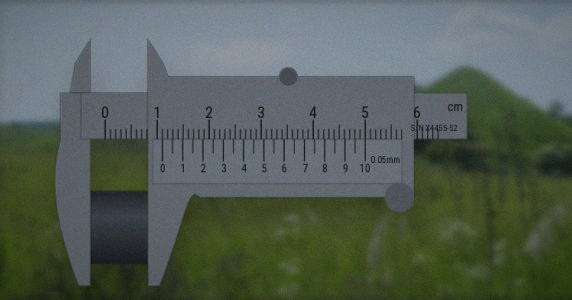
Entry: 11.0
